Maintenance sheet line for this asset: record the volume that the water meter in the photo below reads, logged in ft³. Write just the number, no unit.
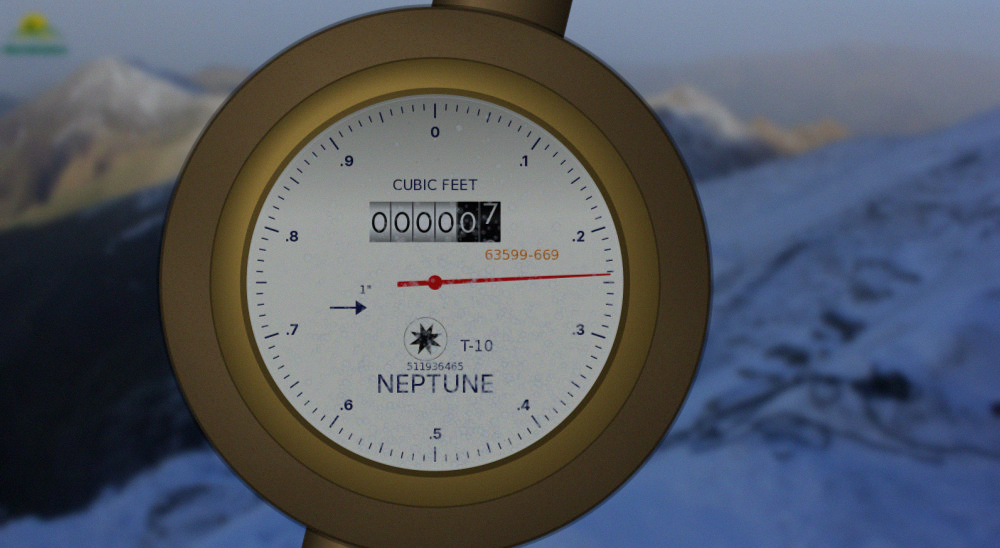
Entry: 7.24
